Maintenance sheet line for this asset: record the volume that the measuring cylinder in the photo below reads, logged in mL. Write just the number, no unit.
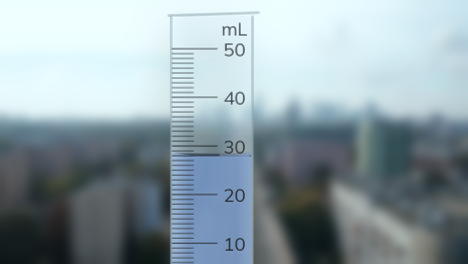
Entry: 28
